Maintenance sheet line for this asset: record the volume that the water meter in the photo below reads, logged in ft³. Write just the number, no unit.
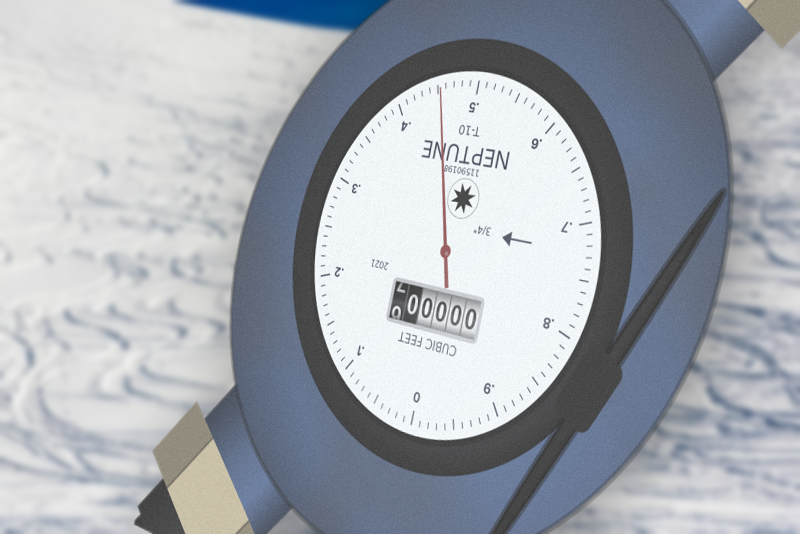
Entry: 6.45
